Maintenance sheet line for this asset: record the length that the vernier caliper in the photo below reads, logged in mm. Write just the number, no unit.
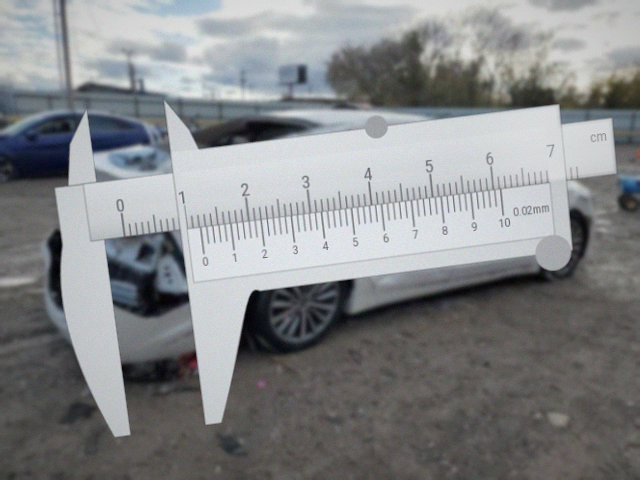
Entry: 12.2
